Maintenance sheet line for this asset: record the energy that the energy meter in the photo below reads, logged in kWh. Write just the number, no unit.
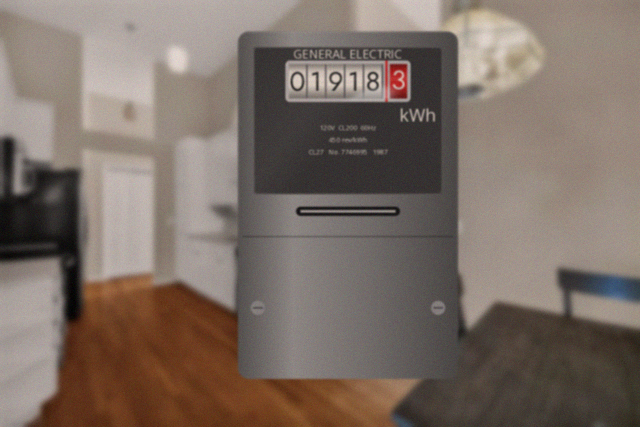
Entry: 1918.3
